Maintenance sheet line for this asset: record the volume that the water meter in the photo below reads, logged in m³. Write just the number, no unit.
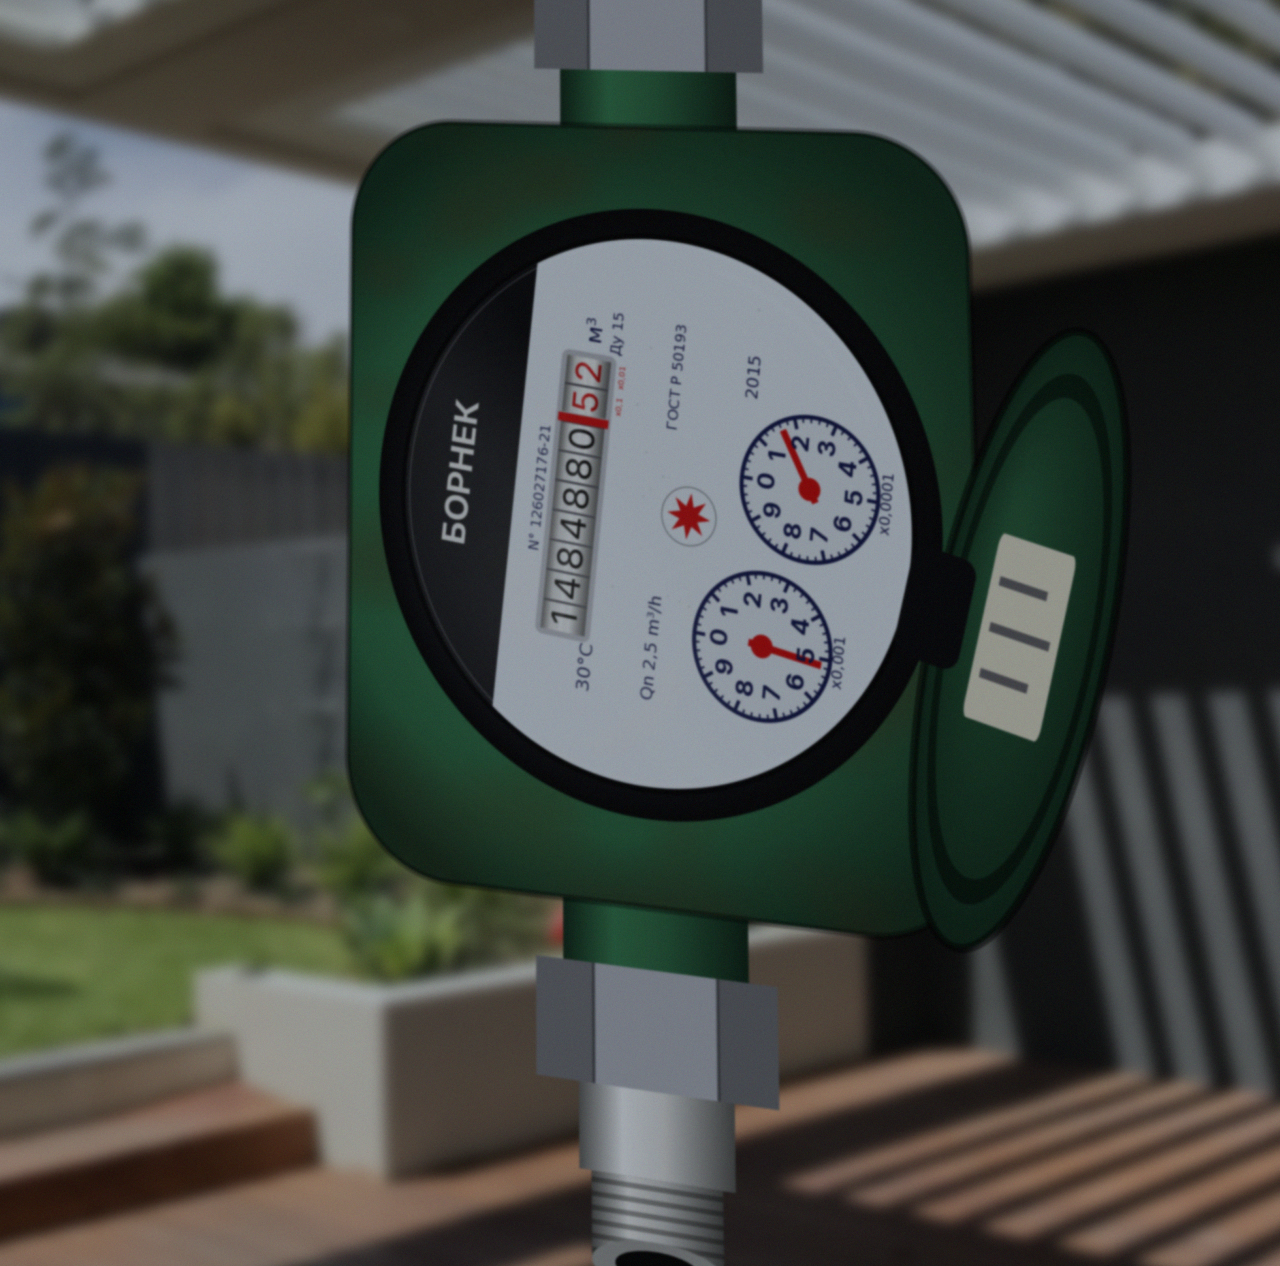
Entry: 1484880.5251
